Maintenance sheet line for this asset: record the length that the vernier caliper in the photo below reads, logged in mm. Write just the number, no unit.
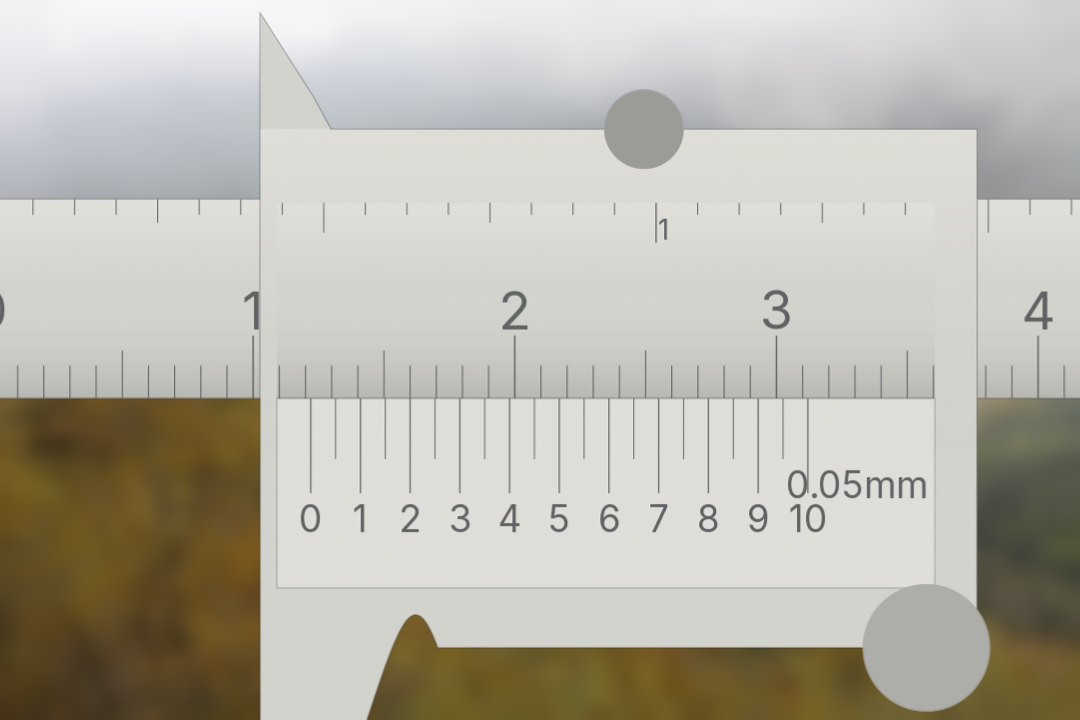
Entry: 12.20
